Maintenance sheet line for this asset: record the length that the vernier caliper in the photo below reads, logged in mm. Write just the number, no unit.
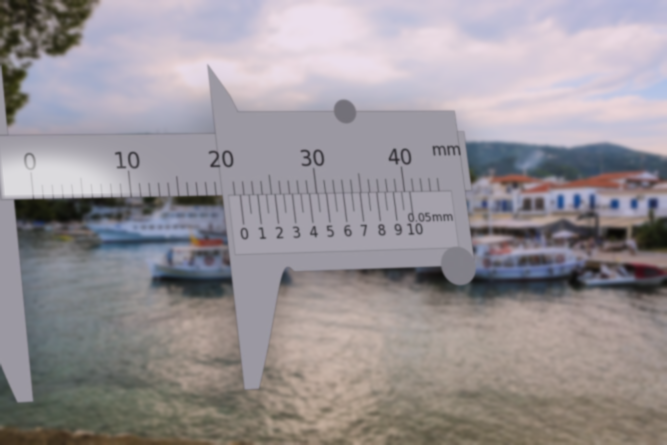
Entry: 21.6
